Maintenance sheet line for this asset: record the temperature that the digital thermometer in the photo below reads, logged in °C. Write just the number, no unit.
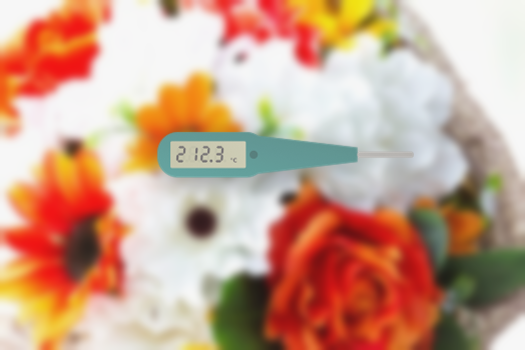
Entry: 212.3
